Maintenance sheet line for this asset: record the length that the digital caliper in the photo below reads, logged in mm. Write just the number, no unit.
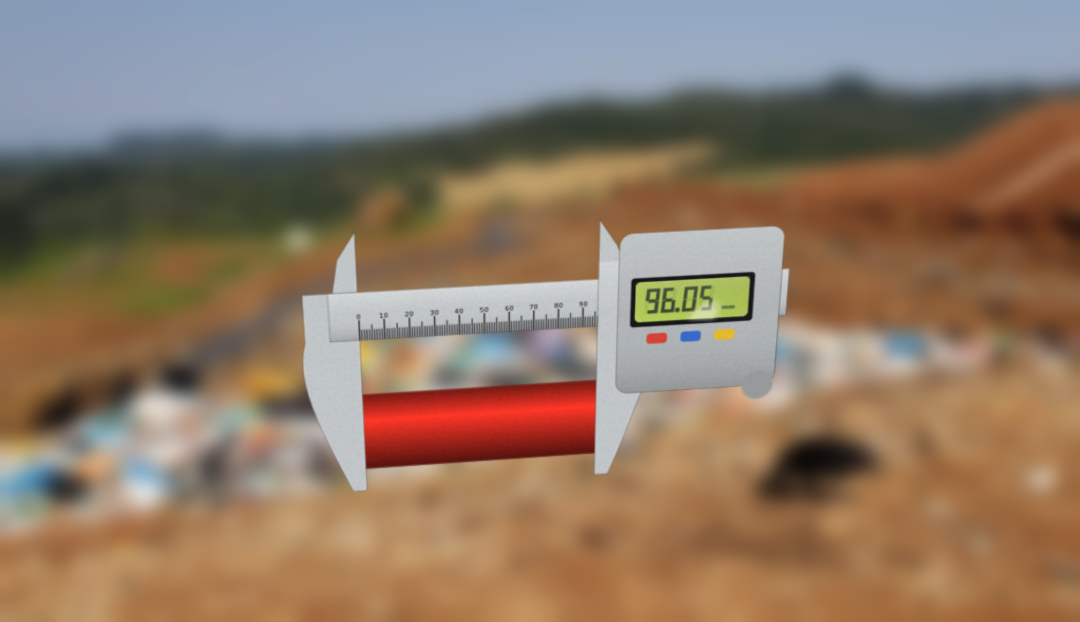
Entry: 96.05
